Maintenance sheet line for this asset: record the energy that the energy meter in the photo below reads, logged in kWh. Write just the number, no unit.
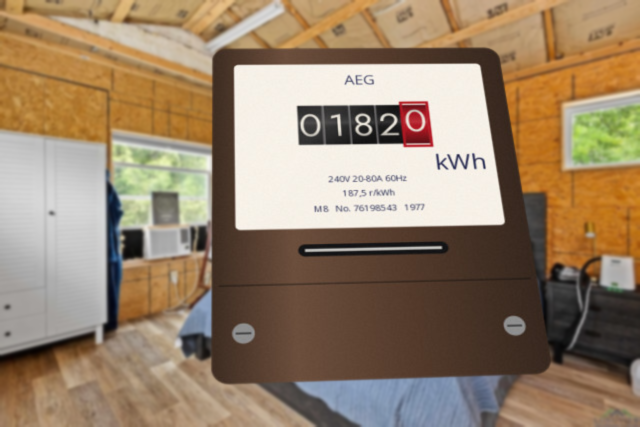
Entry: 182.0
